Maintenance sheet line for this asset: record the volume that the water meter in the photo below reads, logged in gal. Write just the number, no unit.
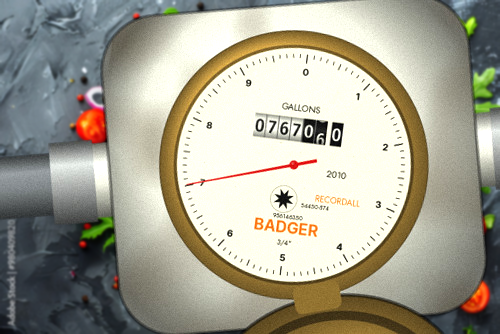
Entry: 767057.0
